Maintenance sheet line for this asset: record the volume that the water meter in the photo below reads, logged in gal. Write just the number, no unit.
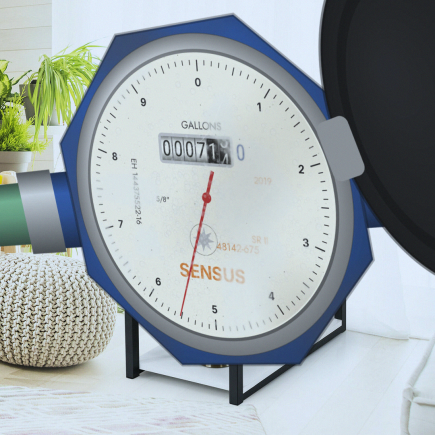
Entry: 7135.5
